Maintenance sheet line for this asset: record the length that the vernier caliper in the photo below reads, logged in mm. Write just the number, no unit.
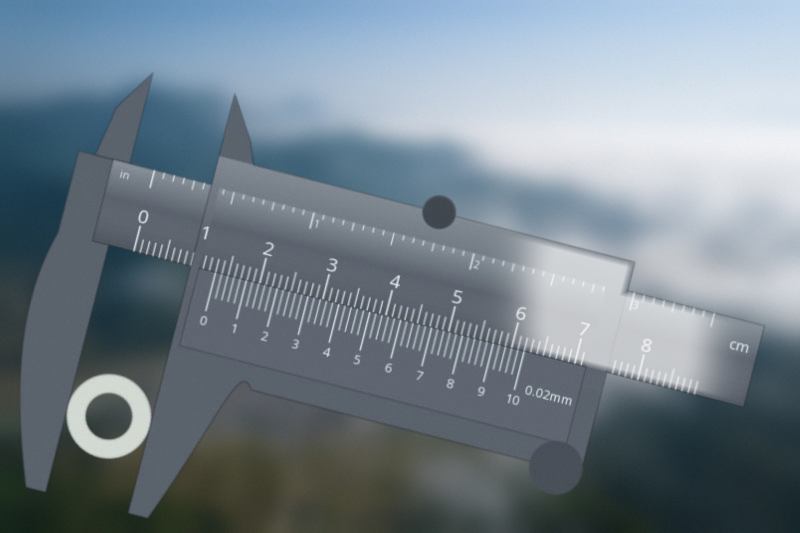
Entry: 13.0
